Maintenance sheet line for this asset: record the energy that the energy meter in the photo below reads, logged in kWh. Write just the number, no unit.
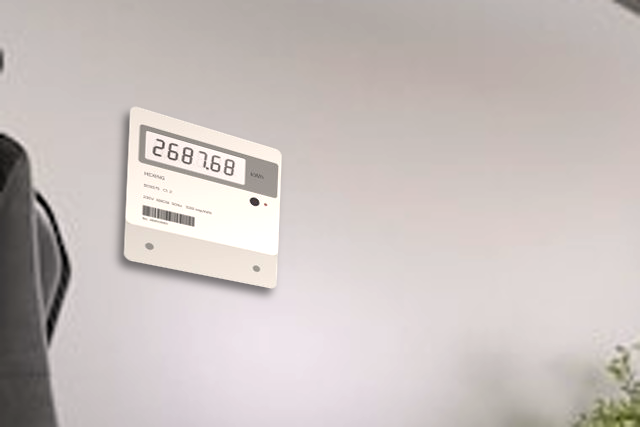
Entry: 2687.68
